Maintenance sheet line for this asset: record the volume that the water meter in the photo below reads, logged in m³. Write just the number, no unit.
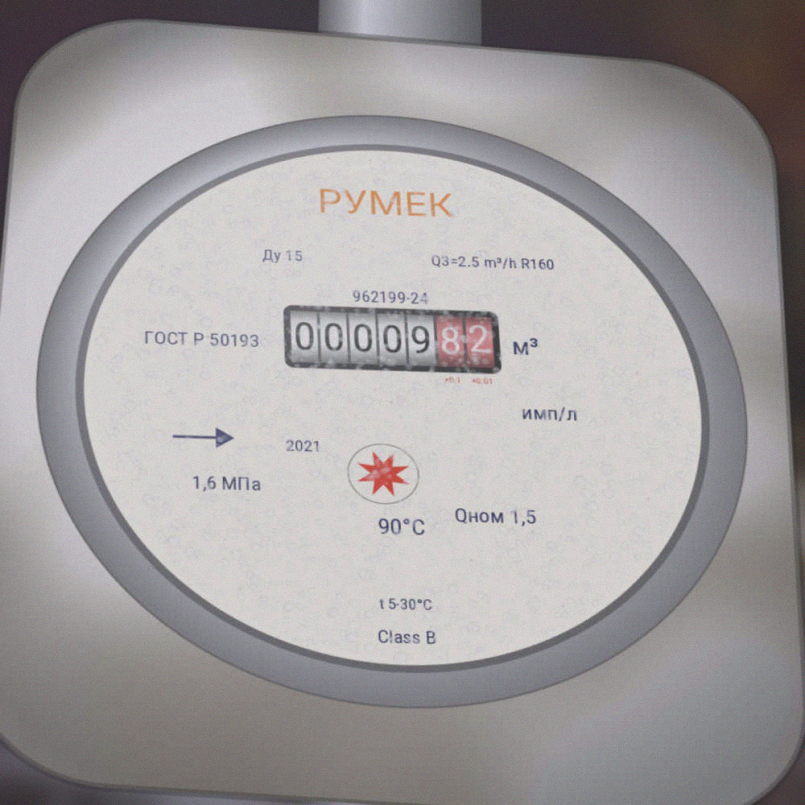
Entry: 9.82
